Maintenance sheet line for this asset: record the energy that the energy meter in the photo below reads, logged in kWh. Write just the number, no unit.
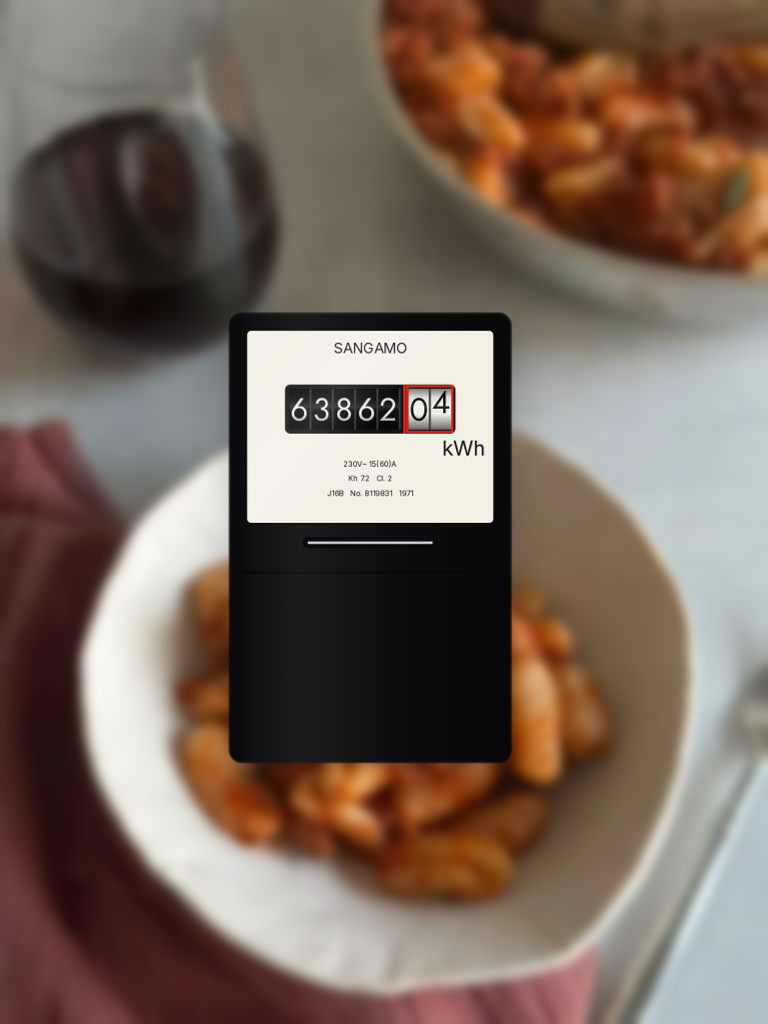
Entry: 63862.04
